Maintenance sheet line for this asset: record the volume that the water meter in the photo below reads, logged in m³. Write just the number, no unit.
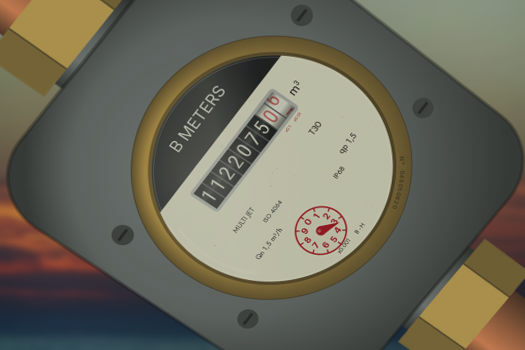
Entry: 1122075.063
